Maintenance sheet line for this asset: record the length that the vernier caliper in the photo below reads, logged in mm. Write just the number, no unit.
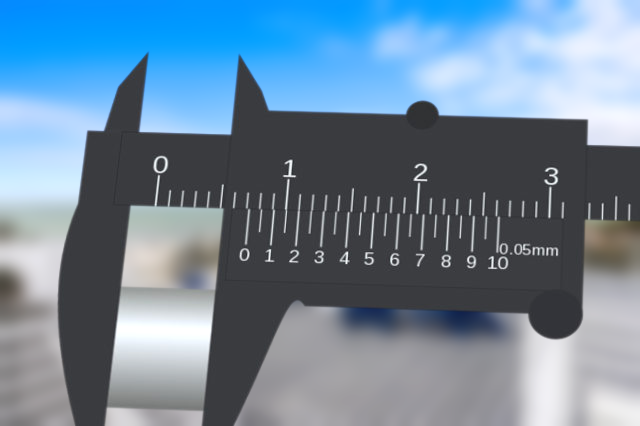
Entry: 7.2
